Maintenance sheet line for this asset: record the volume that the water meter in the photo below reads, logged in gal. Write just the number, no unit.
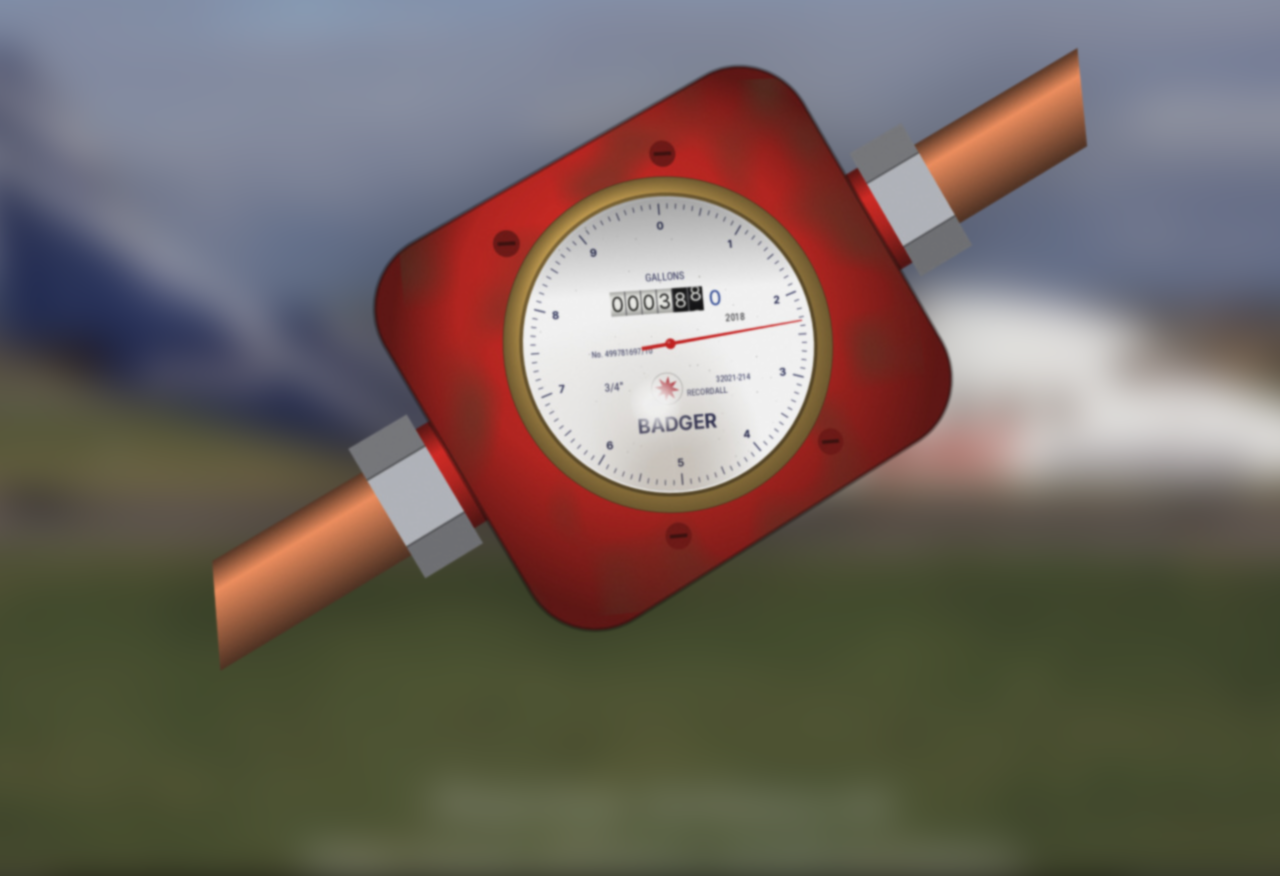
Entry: 3882.3
